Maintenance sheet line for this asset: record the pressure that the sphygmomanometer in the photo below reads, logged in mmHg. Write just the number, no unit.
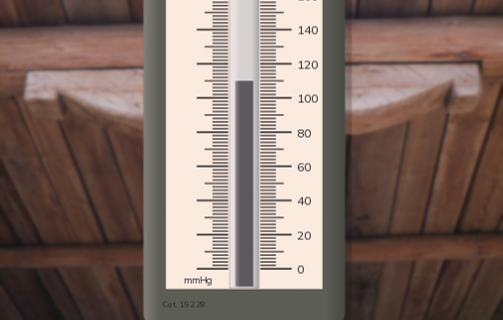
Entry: 110
